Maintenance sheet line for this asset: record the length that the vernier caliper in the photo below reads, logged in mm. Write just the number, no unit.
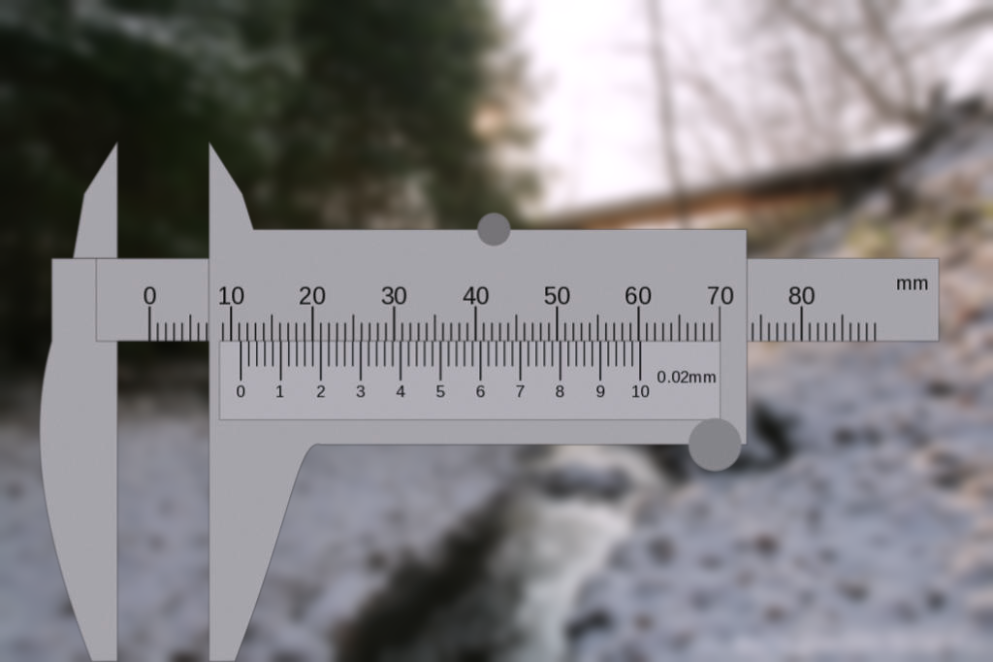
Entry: 11.2
